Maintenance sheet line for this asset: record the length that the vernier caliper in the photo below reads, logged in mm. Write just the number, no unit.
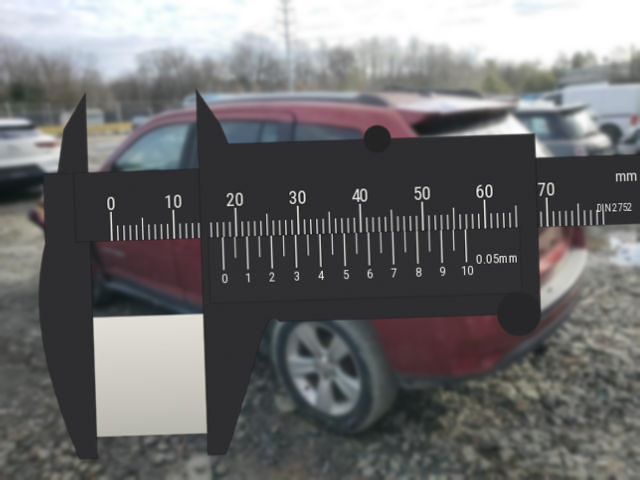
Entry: 17.8
